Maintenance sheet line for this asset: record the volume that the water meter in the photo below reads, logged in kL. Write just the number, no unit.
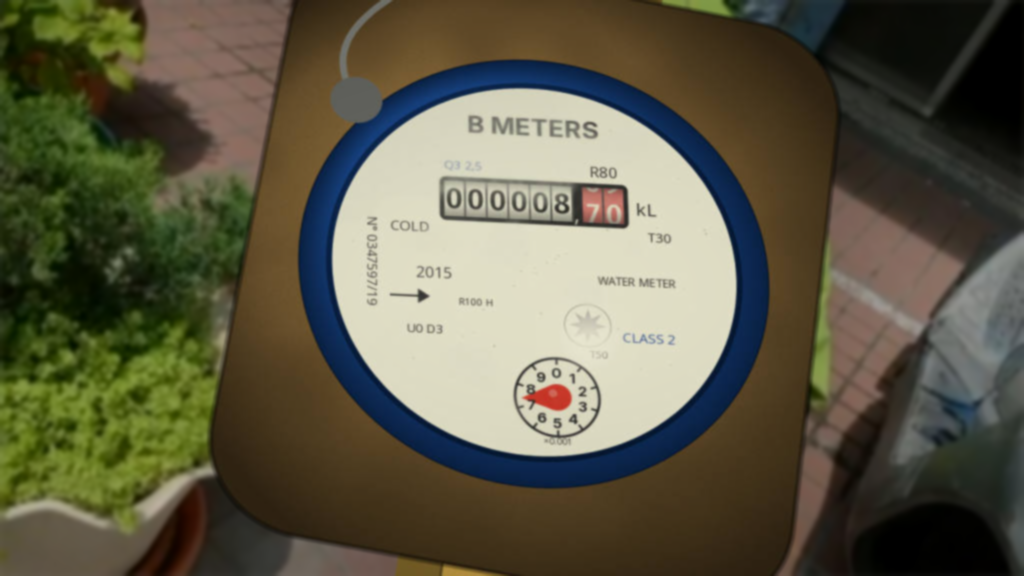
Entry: 8.697
